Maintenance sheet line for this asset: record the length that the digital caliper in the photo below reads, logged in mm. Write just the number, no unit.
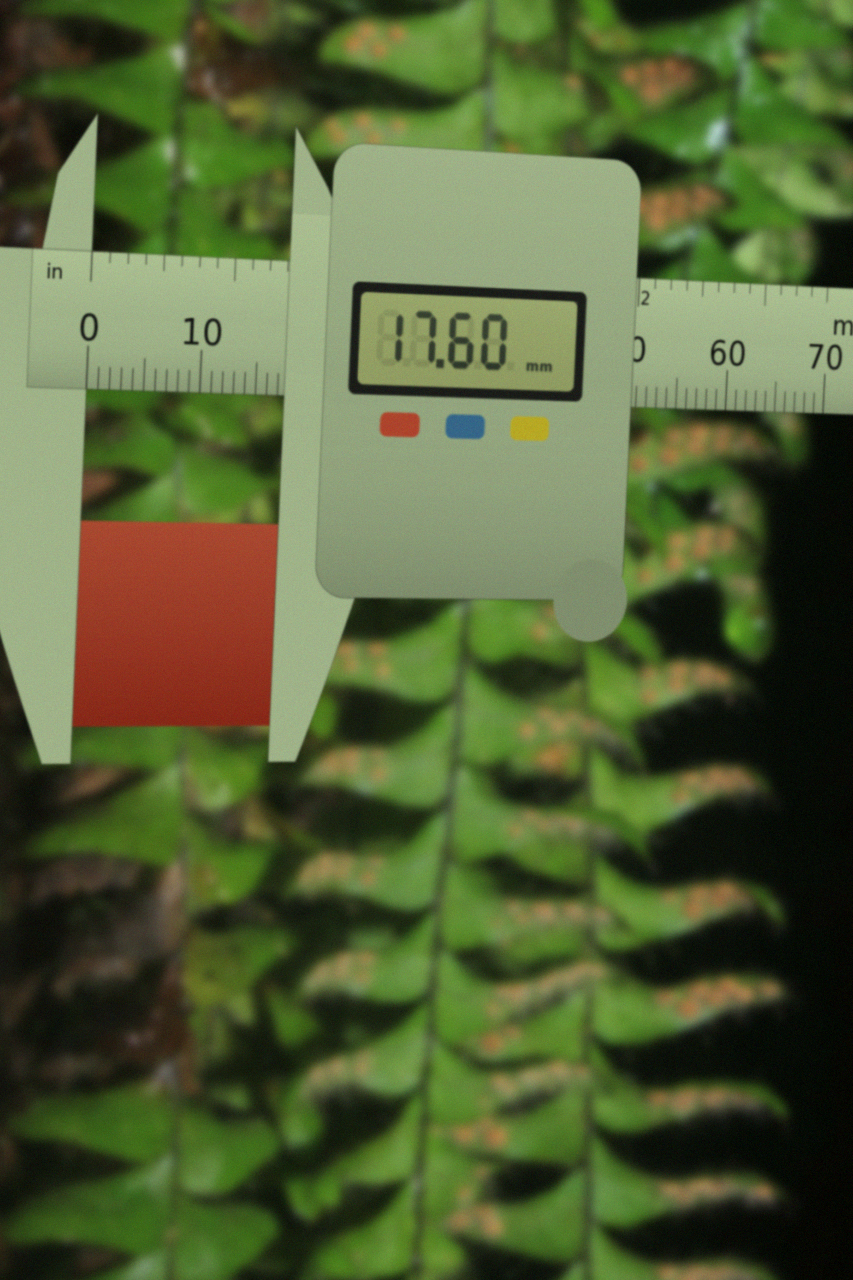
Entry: 17.60
